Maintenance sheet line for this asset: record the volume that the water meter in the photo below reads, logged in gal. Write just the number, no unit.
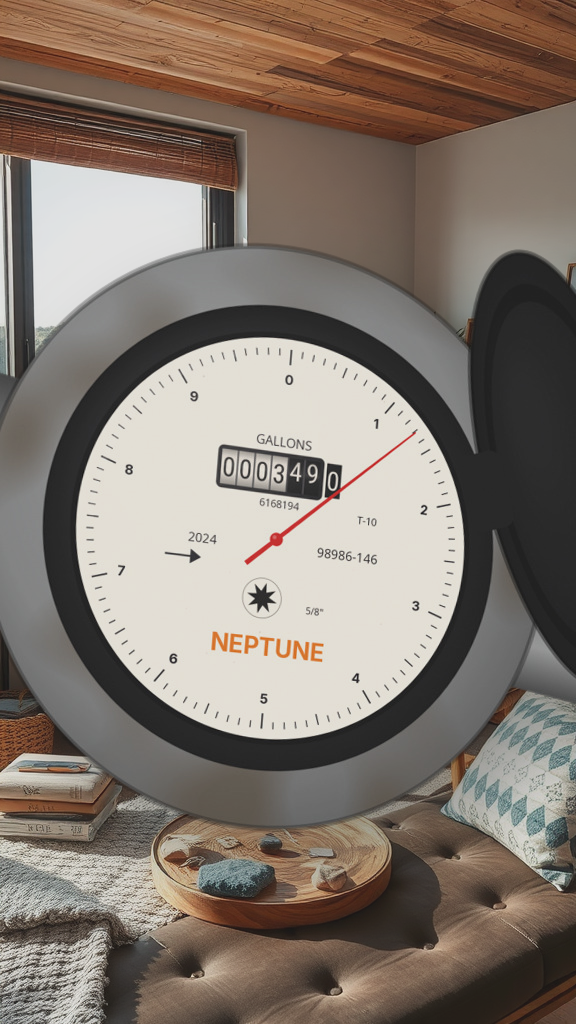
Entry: 3491.3
